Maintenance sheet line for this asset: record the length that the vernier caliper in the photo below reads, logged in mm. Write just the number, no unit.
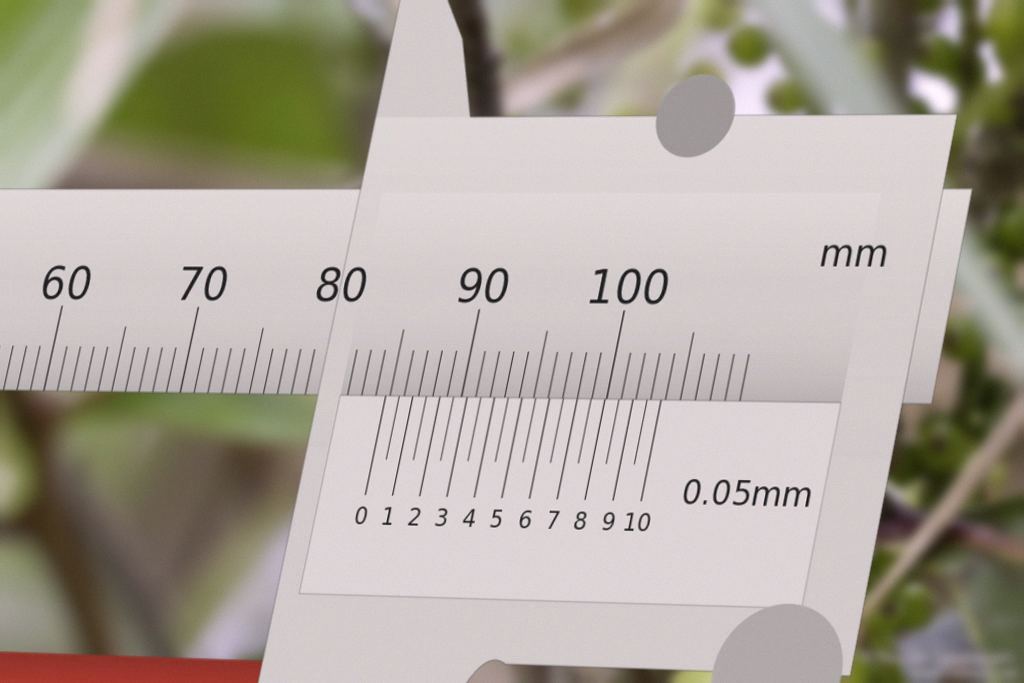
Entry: 84.7
